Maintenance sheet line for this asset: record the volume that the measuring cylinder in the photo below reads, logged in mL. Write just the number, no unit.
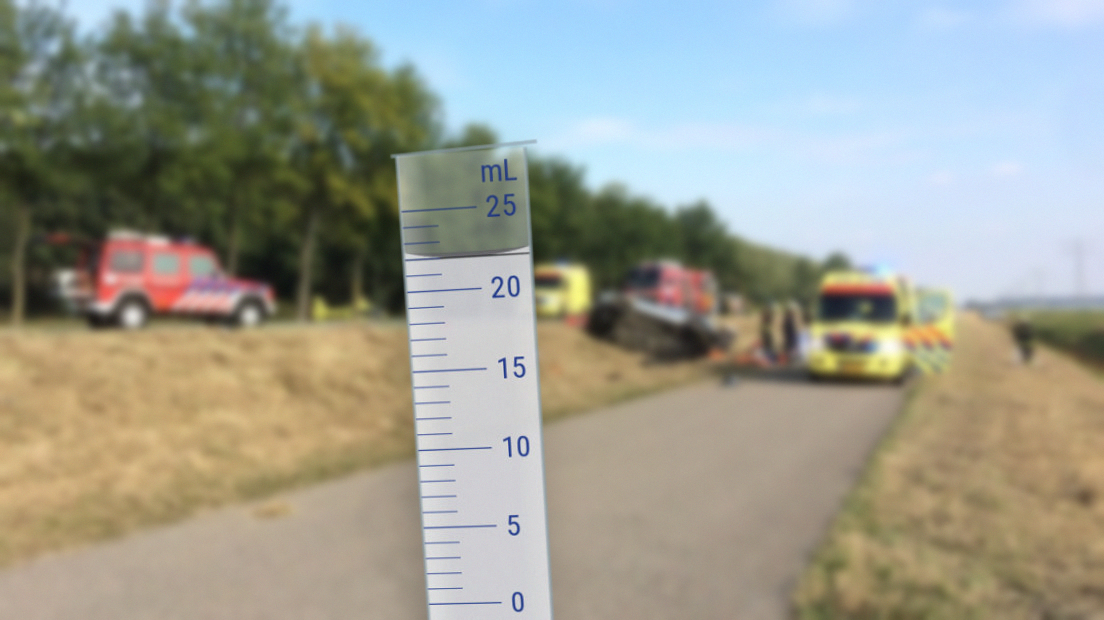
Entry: 22
